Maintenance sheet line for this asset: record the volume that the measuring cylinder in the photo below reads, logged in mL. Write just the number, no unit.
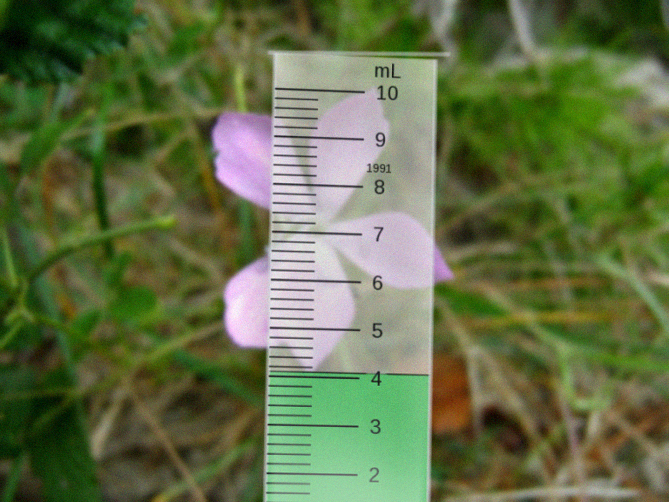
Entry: 4.1
